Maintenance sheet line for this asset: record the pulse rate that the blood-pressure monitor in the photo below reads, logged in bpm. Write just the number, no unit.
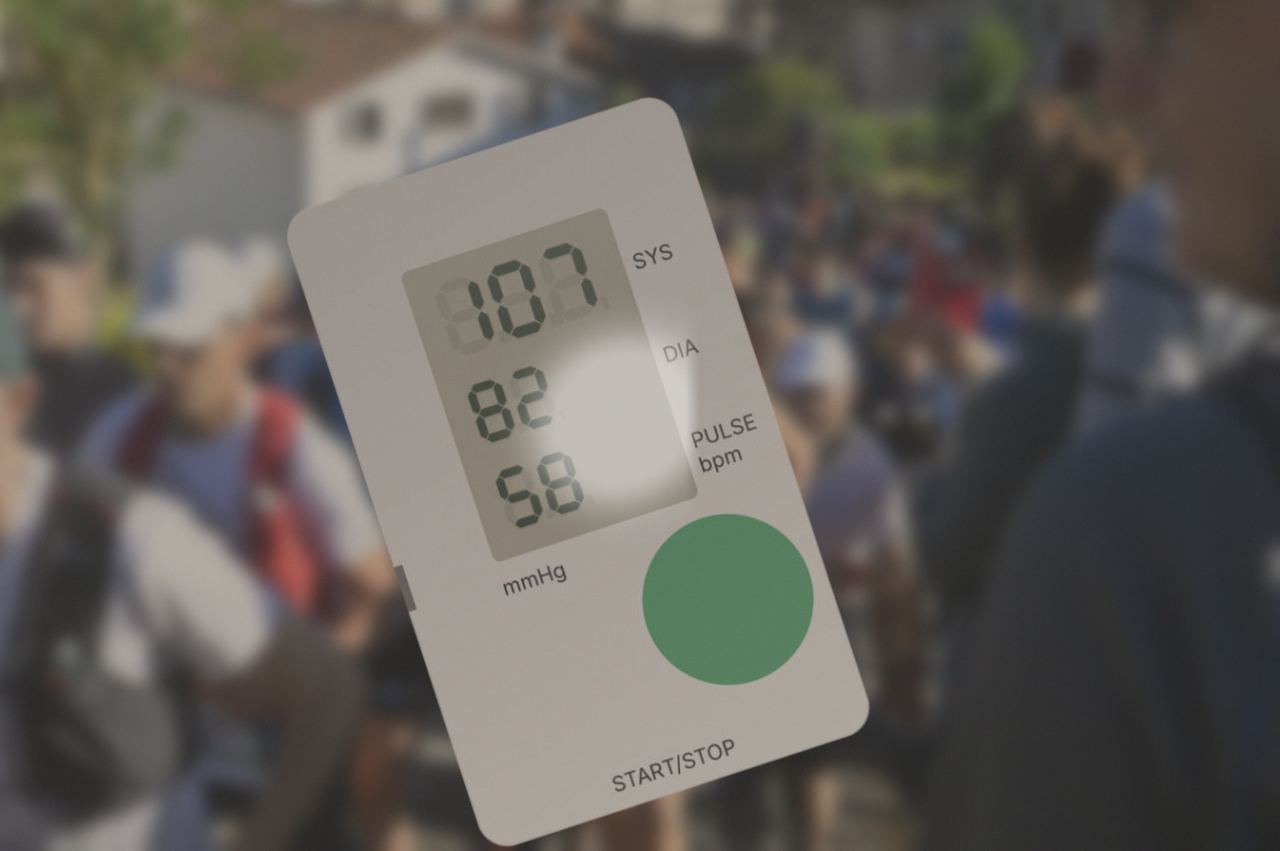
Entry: 58
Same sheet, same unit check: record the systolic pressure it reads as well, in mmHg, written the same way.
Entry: 107
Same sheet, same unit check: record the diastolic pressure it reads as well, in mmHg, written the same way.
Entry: 82
